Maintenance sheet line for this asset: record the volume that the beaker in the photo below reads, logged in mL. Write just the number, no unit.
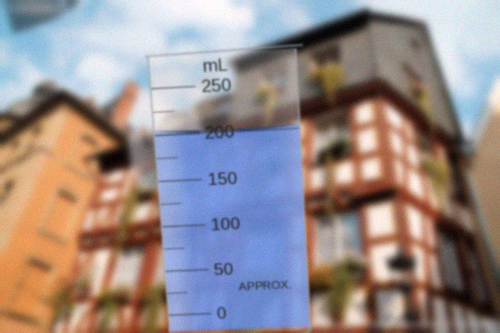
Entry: 200
